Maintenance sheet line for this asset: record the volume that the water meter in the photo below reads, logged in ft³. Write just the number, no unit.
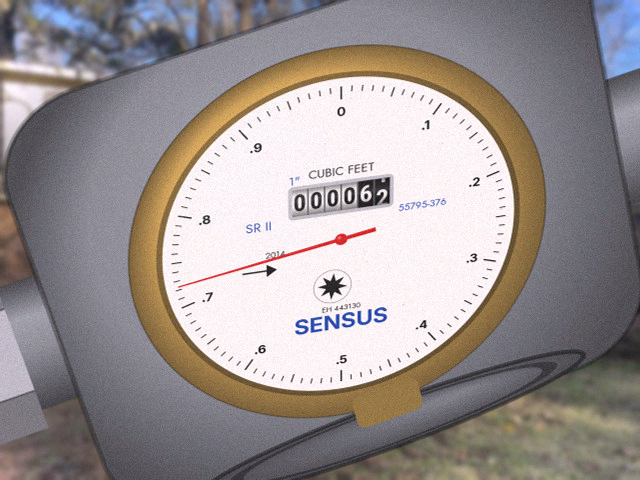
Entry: 61.72
